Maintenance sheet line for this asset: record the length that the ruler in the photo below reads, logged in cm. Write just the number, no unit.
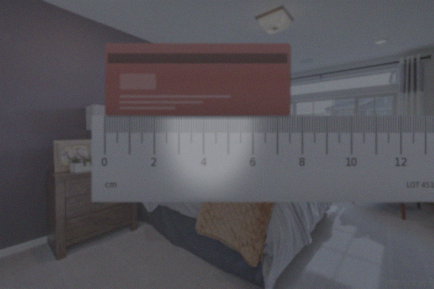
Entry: 7.5
